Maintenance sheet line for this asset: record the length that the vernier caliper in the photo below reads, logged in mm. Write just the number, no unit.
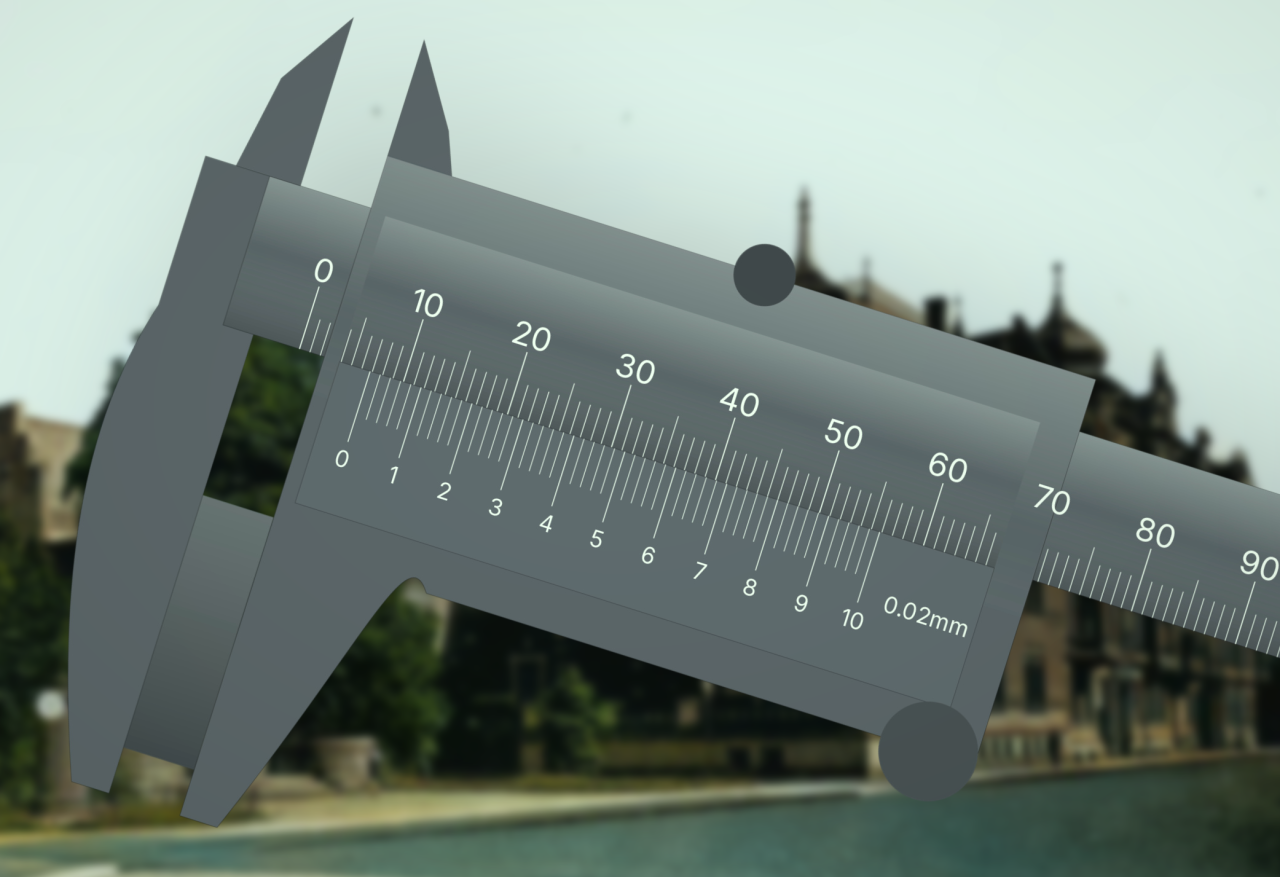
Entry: 6.8
